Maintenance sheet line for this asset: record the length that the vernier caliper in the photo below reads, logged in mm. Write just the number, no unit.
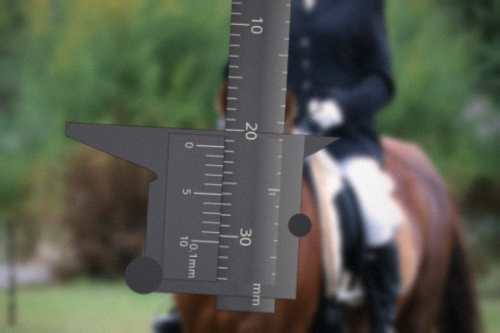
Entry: 21.6
